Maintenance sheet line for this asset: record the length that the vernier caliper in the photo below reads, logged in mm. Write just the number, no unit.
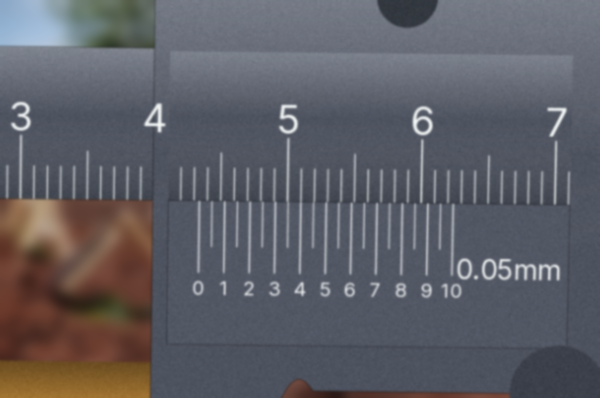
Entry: 43.4
